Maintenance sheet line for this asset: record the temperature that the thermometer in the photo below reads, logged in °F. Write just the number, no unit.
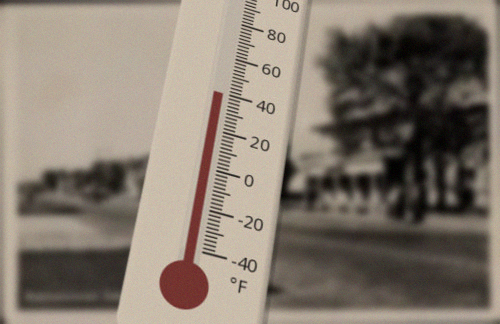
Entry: 40
